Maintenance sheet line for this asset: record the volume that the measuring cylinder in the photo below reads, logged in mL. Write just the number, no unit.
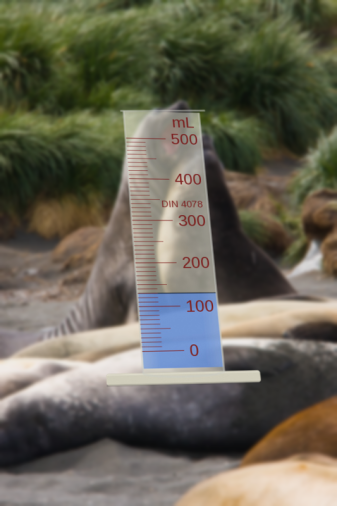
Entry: 130
